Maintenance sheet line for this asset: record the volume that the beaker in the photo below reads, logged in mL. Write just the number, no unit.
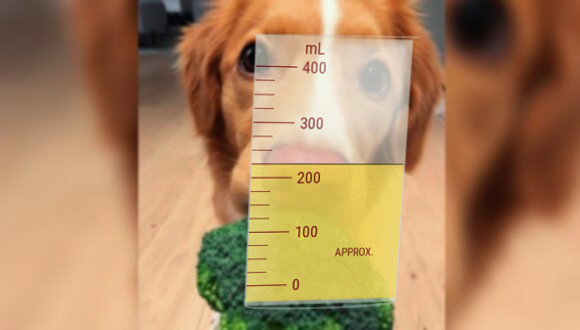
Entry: 225
